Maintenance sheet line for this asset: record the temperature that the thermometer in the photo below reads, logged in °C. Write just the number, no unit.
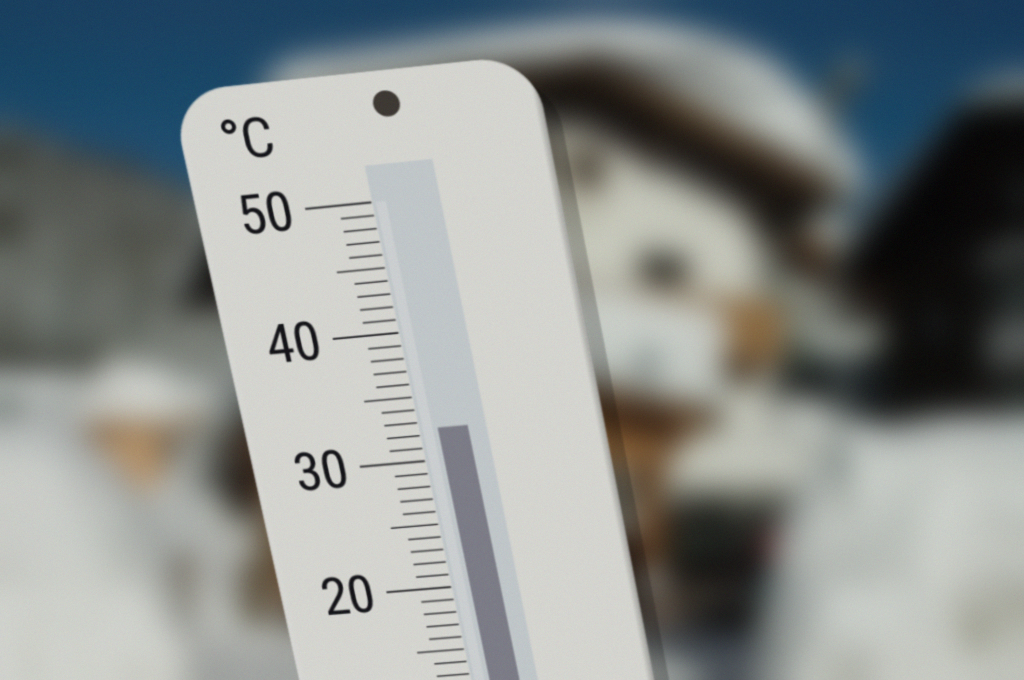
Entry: 32.5
